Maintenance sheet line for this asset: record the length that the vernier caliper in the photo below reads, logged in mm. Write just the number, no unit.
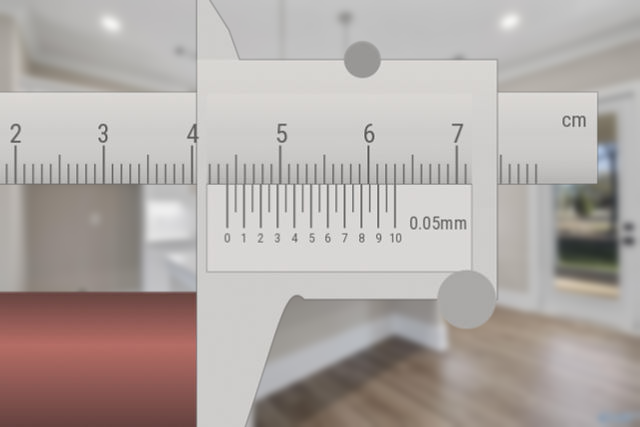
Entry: 44.0
